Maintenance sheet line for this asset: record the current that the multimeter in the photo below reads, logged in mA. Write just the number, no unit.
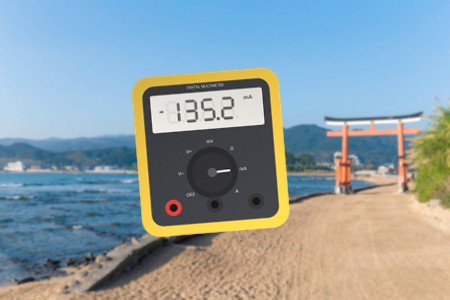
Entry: -135.2
